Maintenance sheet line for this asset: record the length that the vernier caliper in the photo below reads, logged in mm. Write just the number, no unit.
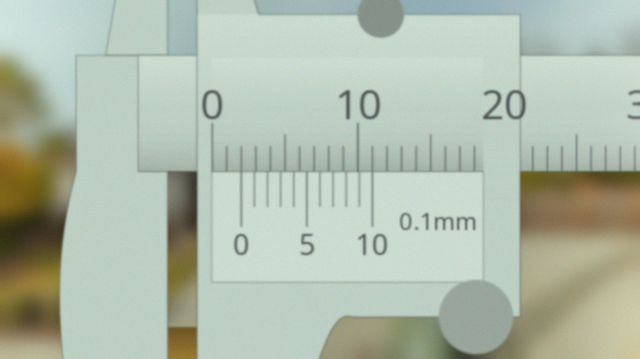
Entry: 2.0
